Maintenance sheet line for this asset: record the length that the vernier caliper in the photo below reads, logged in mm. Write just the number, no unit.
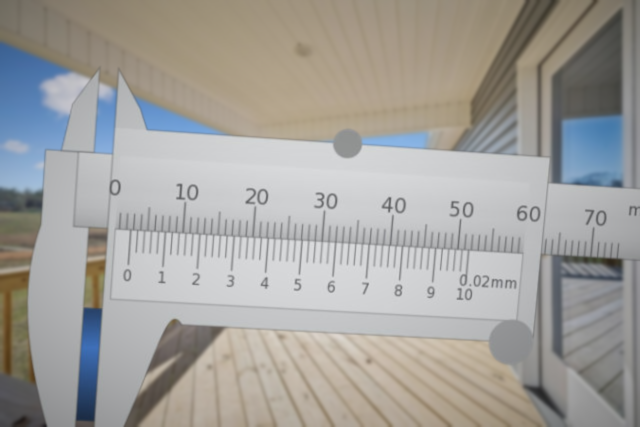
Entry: 2.6
